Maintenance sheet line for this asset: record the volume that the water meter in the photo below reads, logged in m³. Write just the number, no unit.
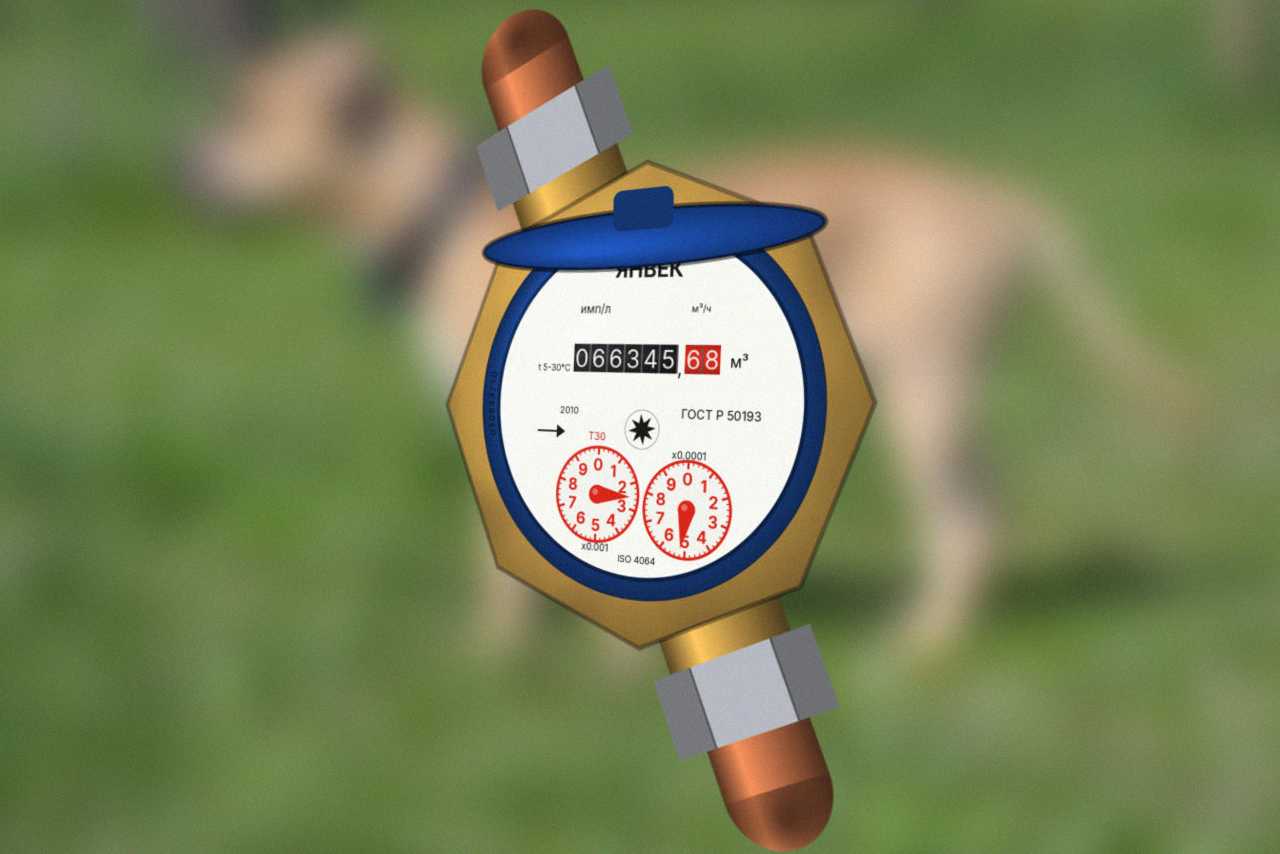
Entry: 66345.6825
